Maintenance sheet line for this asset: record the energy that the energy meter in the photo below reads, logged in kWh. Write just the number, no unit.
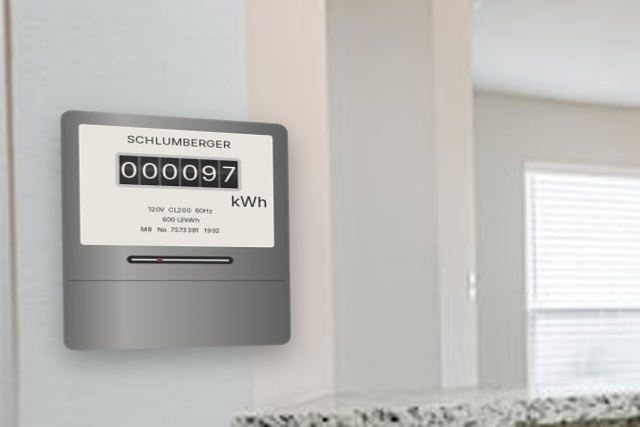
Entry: 97
